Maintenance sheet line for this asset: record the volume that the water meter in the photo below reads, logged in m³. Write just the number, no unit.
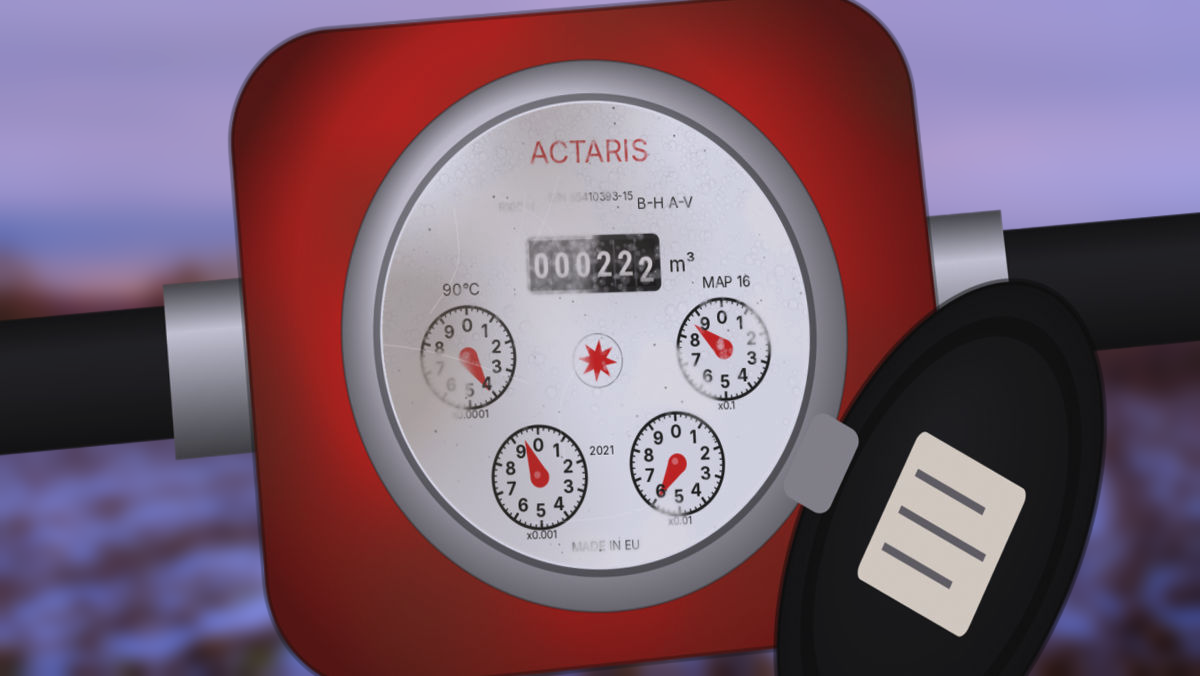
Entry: 221.8594
